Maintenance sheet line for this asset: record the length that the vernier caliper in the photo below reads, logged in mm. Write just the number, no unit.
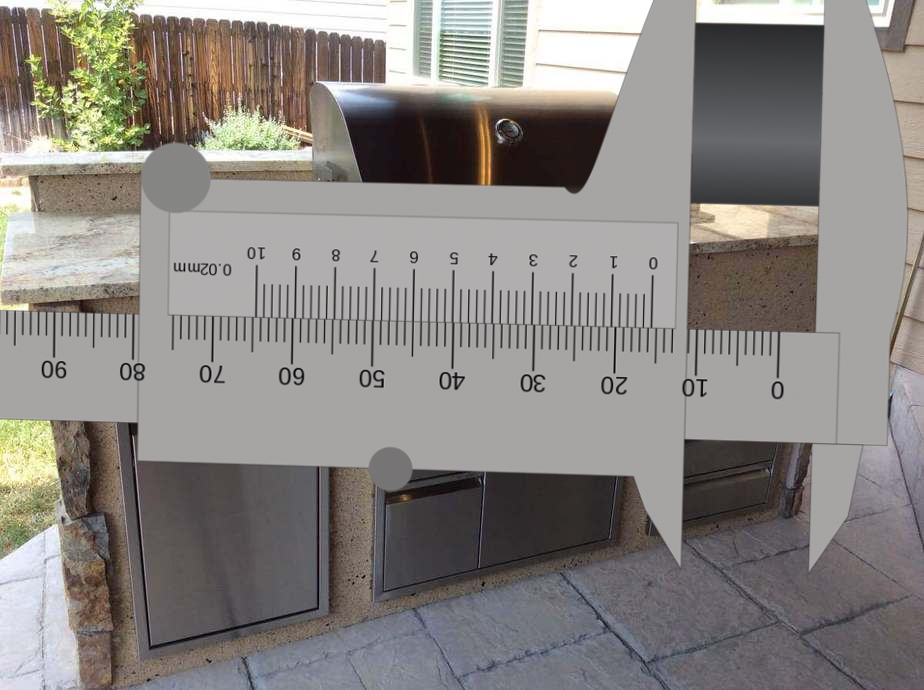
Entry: 15.6
